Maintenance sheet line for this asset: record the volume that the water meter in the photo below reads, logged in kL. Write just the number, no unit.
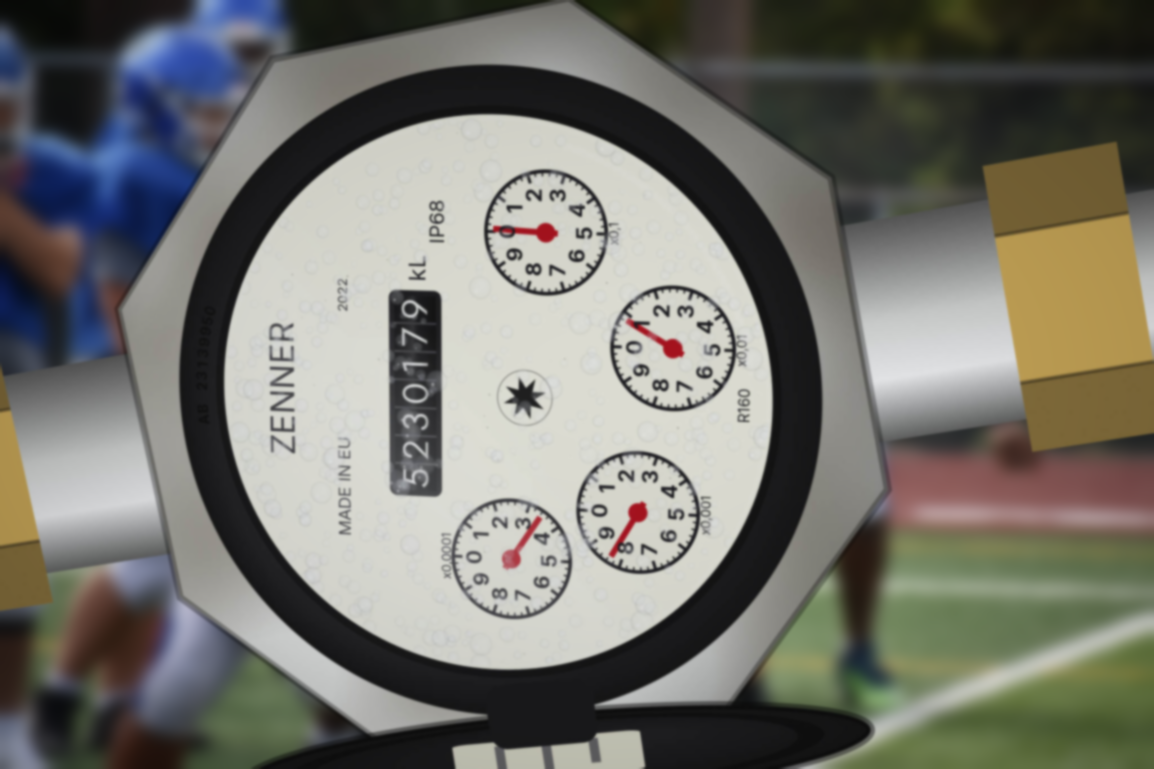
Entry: 5230179.0083
